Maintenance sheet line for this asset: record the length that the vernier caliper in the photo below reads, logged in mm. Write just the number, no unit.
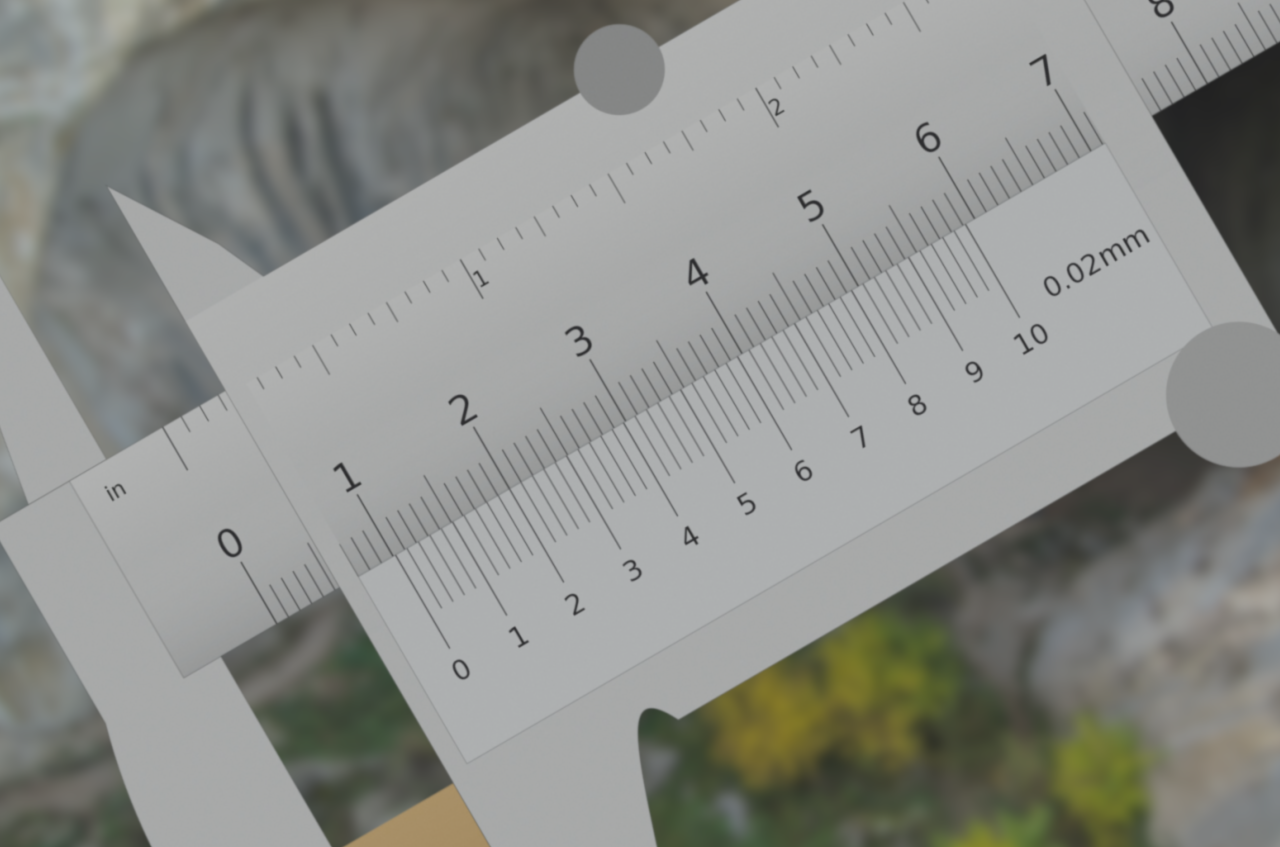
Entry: 10.2
